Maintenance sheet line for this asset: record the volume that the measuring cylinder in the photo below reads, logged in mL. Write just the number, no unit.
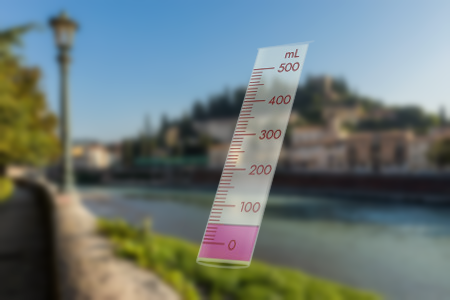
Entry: 50
